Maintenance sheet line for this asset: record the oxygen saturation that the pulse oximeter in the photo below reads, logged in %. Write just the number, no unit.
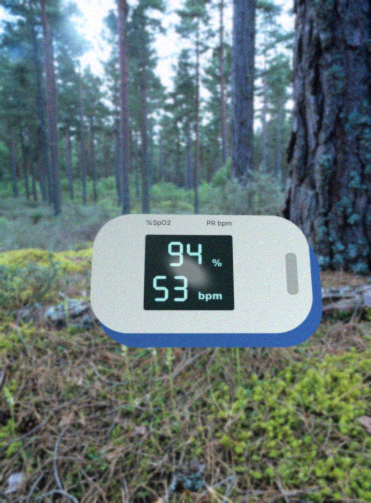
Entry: 94
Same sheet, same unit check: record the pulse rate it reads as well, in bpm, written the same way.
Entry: 53
